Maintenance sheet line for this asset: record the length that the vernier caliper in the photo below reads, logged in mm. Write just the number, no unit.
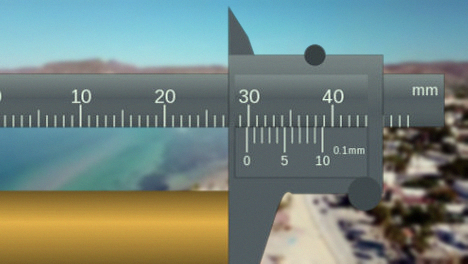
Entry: 29.8
